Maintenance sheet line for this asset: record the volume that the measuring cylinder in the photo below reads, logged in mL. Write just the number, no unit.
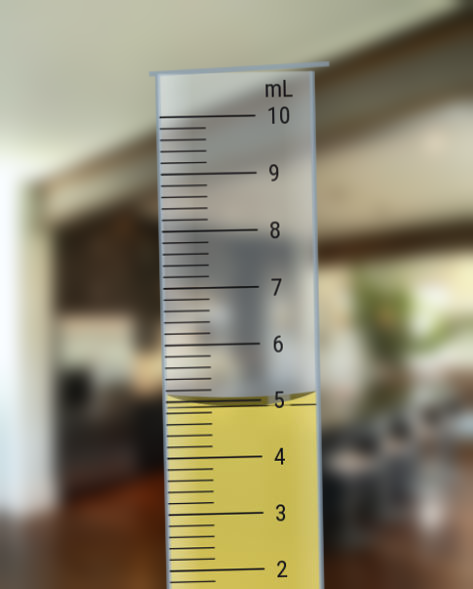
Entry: 4.9
